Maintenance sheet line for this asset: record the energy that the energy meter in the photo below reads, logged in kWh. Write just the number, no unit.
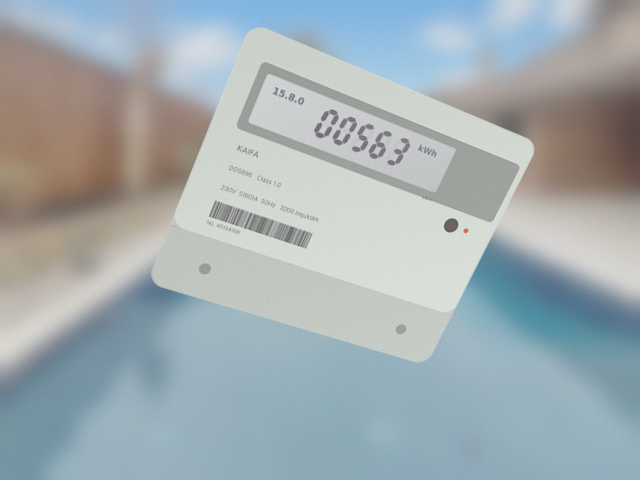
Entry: 563
